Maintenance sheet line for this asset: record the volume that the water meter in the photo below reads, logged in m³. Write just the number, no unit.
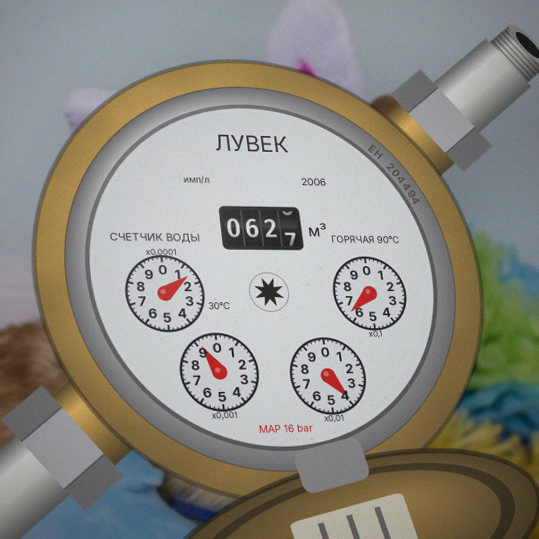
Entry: 626.6391
